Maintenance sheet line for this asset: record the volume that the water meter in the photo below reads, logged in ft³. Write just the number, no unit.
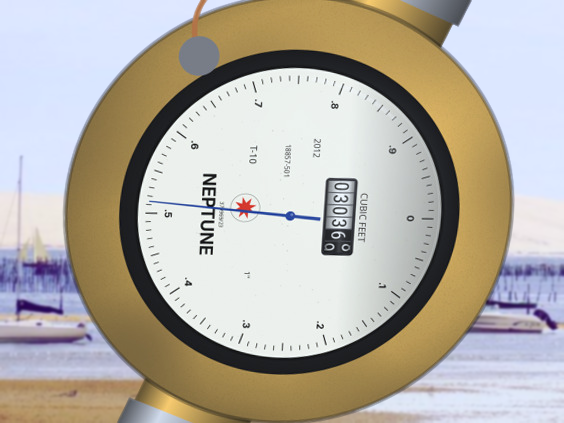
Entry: 30368.51
